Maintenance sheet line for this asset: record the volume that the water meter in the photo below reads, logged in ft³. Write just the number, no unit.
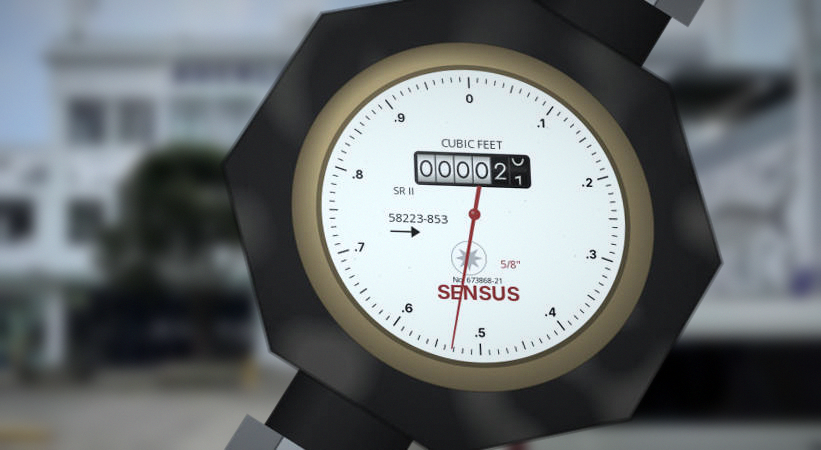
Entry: 20.53
